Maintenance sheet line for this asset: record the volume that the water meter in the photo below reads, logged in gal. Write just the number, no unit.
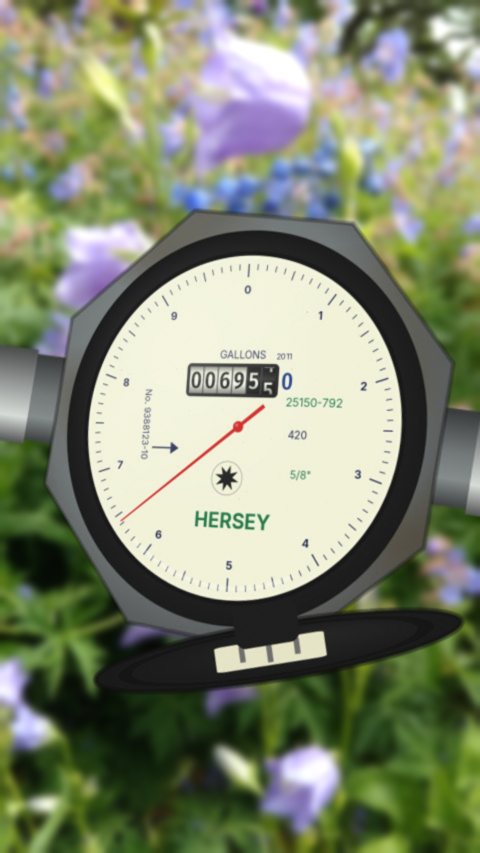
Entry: 69546.4
